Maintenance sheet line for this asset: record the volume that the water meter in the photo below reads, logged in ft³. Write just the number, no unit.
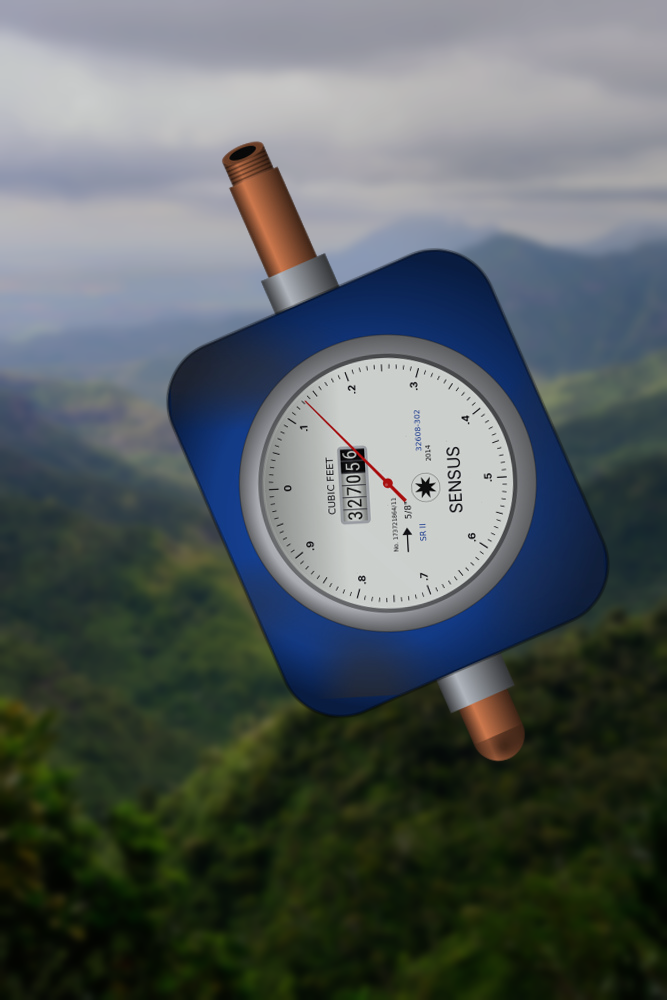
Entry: 327056.13
